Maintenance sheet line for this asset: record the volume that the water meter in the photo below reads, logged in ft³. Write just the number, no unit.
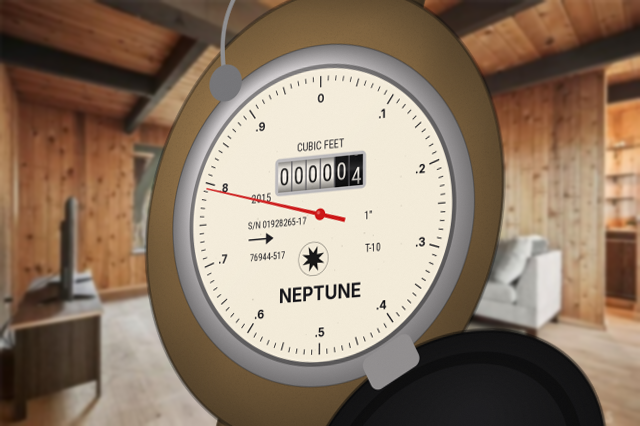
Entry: 3.79
